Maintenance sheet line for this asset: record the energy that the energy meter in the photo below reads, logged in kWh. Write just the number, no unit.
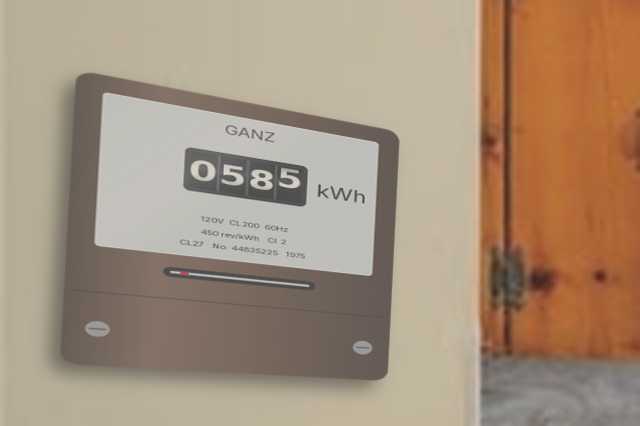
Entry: 585
